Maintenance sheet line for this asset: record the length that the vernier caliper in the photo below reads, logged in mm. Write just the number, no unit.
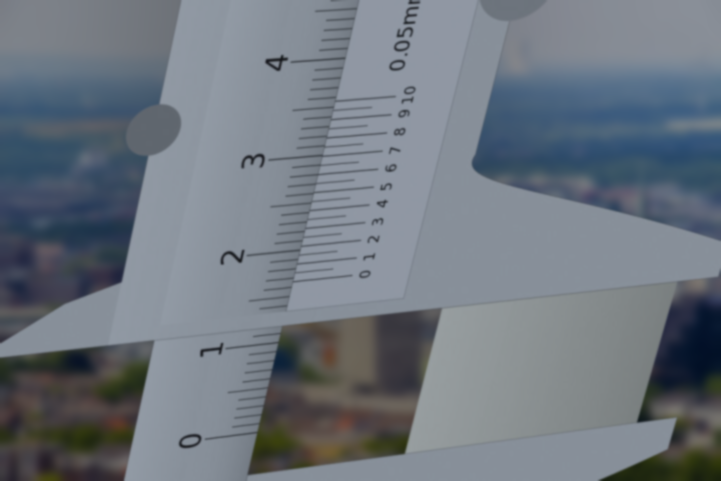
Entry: 16.6
